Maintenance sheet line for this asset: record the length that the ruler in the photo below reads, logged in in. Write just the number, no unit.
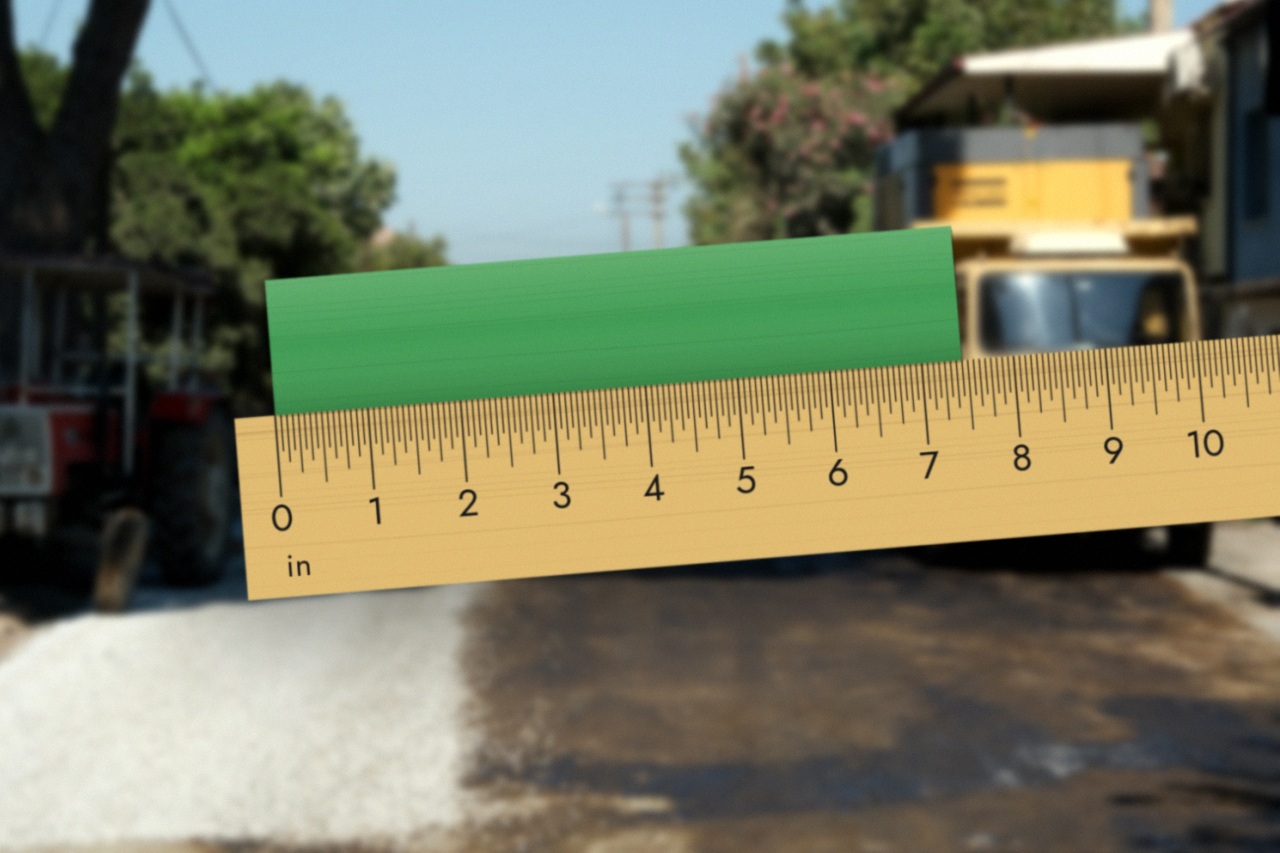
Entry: 7.4375
